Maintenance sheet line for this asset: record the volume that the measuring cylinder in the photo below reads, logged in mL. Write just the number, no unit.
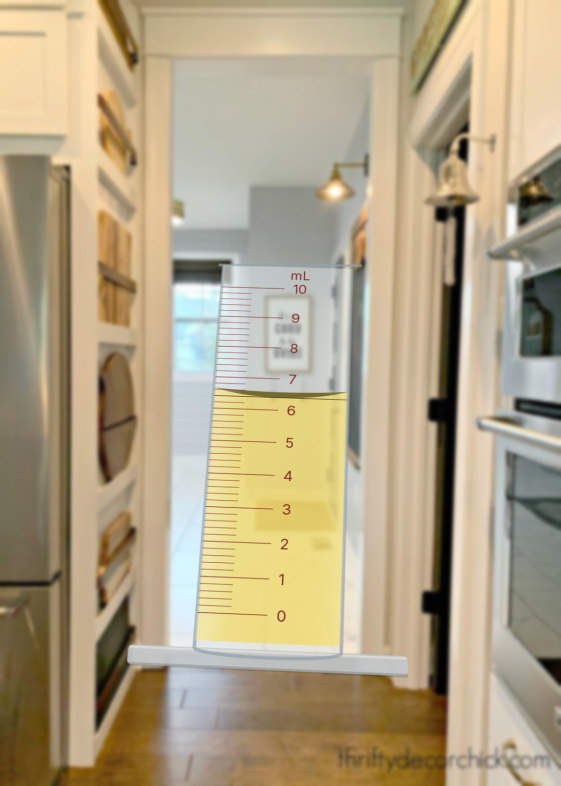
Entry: 6.4
